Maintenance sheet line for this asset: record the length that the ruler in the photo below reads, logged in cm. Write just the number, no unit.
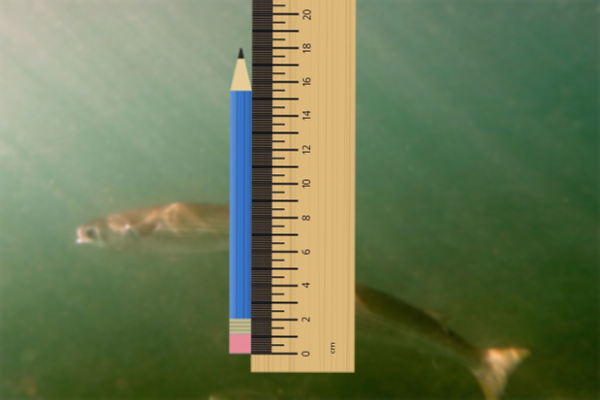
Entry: 18
